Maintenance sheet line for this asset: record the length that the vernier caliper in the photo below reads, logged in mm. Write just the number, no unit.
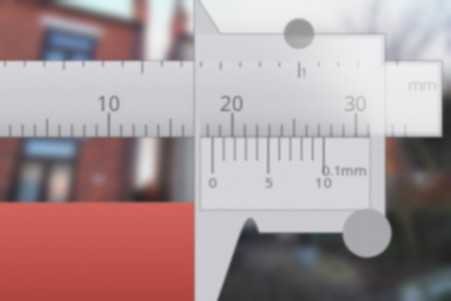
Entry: 18.4
